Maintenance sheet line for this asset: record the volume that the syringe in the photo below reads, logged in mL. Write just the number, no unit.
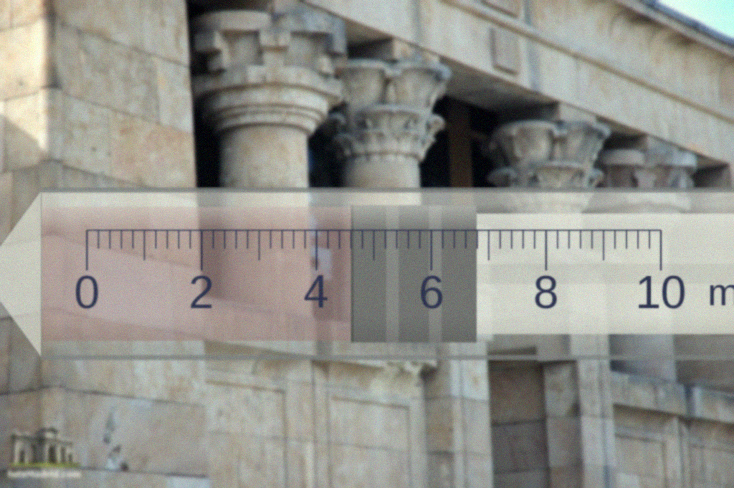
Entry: 4.6
